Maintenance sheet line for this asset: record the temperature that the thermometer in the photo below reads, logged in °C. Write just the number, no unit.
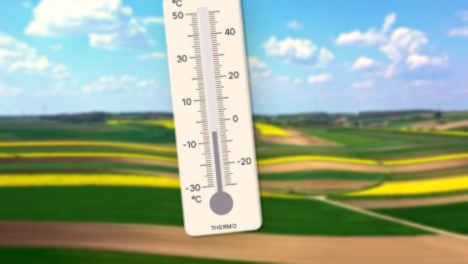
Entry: -5
